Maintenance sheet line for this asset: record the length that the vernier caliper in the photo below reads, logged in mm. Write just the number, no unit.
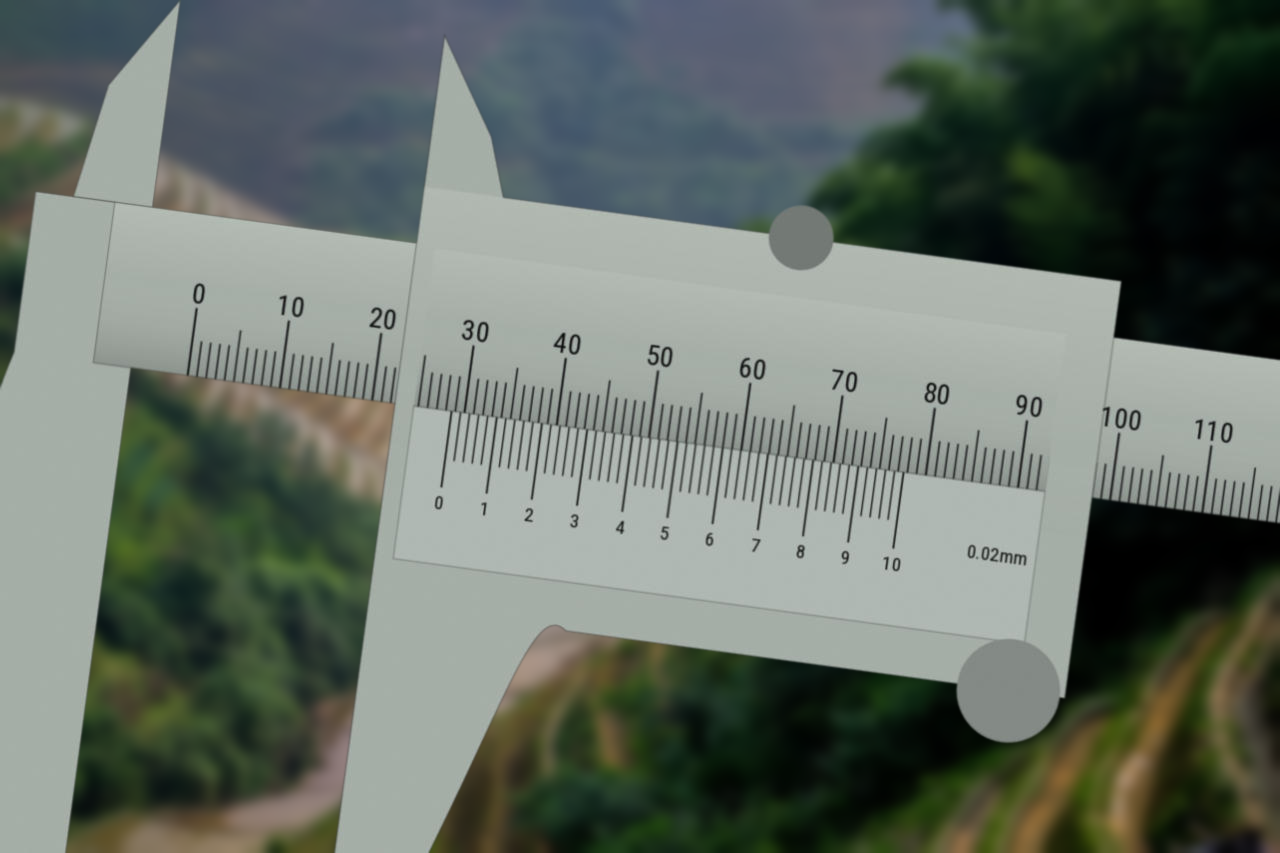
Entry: 28.6
